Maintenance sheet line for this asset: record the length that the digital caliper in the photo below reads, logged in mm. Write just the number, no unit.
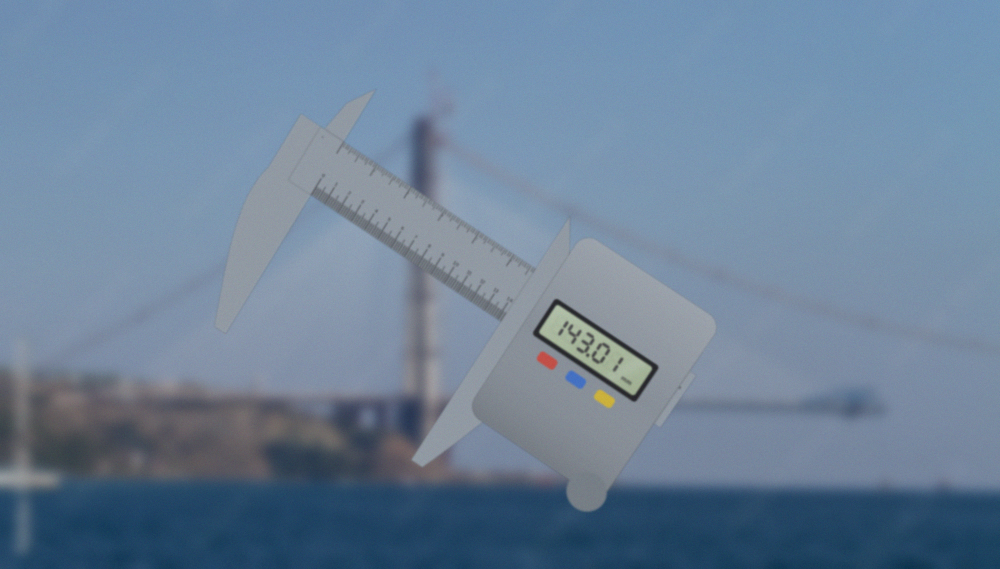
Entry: 143.01
